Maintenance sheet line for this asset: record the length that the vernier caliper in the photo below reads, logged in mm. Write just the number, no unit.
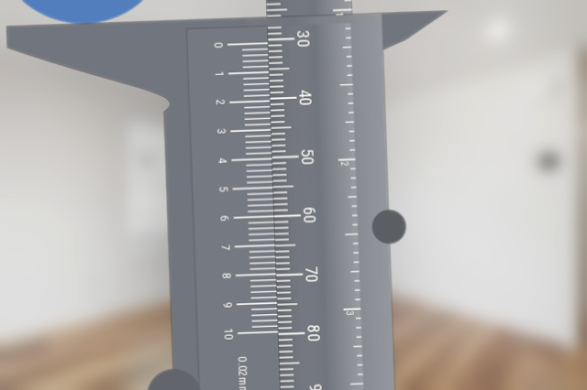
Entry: 30.6
